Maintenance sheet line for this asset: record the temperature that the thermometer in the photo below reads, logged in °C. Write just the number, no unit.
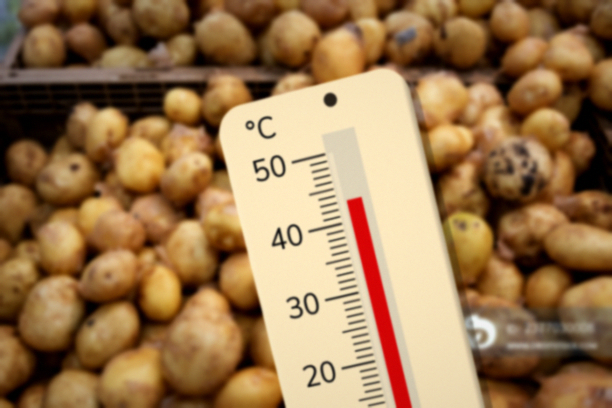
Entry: 43
